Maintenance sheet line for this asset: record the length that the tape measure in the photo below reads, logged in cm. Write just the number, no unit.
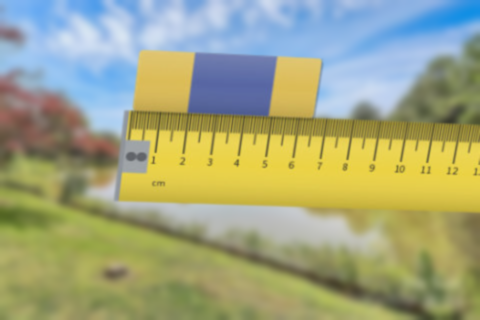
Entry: 6.5
